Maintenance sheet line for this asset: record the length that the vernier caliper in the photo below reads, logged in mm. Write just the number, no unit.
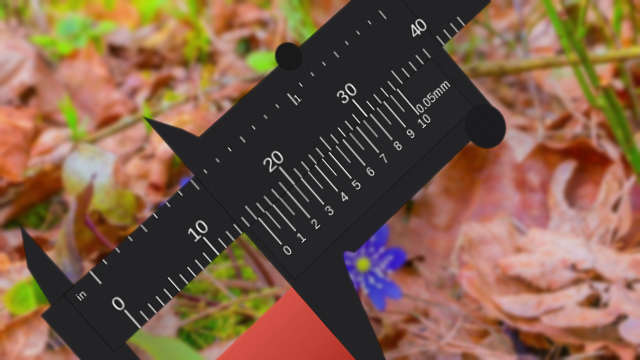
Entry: 15.2
